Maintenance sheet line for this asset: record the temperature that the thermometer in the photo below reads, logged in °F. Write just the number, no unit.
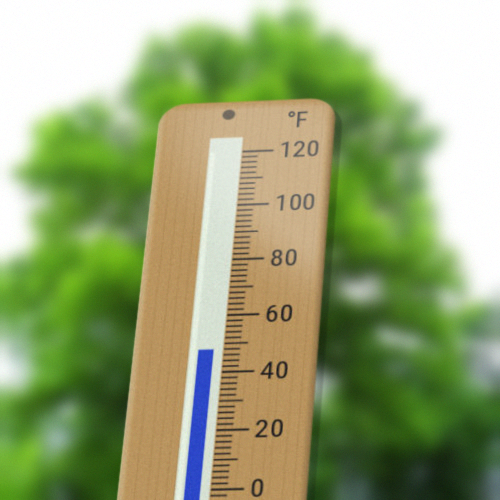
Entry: 48
